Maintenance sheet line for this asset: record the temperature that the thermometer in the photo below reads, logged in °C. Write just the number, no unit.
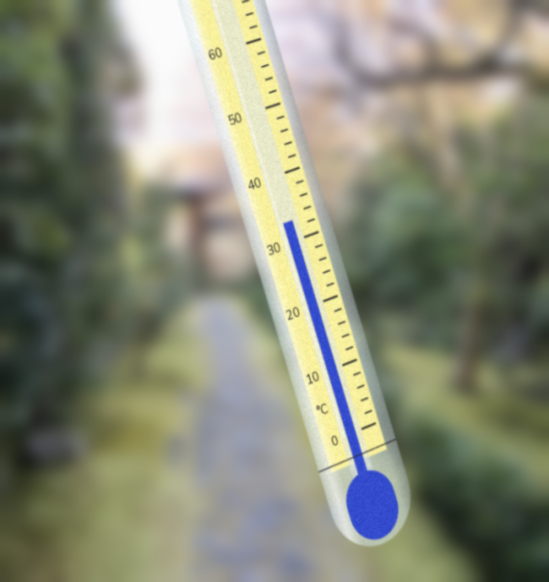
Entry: 33
